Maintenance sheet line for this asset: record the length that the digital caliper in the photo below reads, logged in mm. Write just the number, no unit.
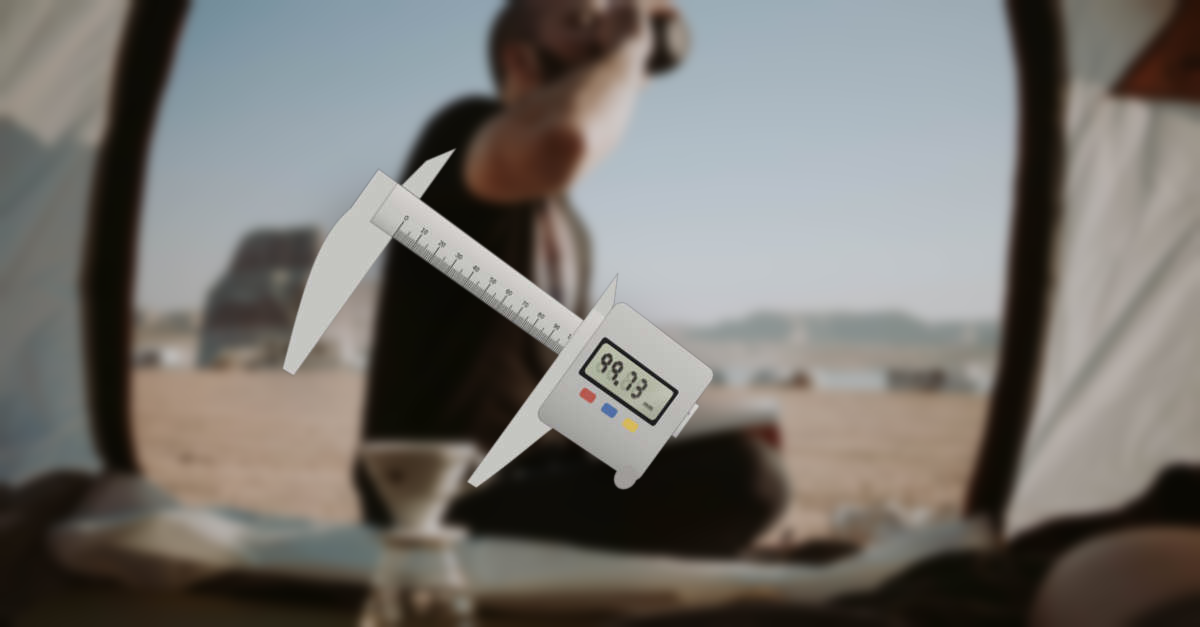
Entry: 99.73
